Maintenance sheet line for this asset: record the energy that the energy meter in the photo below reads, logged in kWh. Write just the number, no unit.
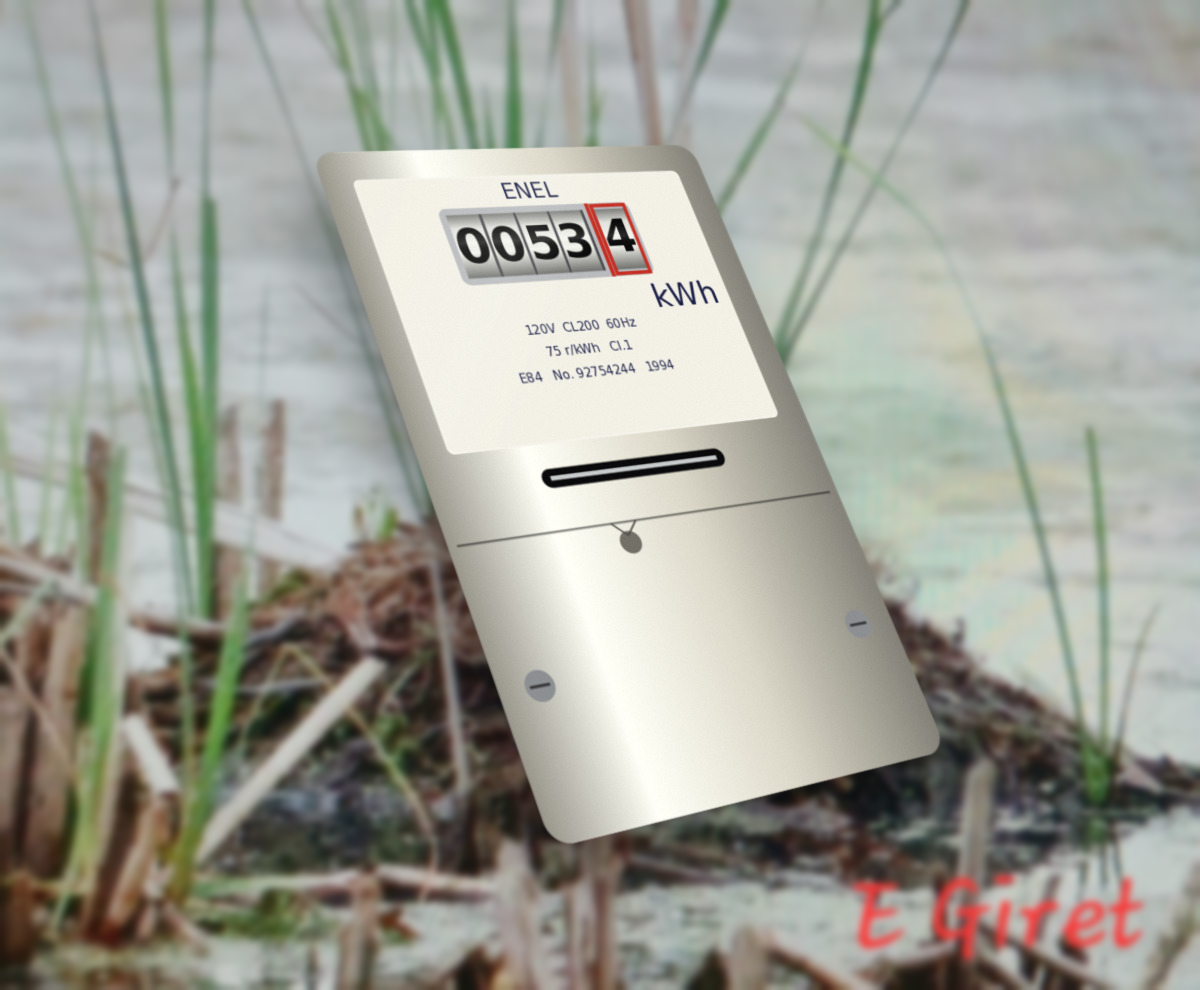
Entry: 53.4
